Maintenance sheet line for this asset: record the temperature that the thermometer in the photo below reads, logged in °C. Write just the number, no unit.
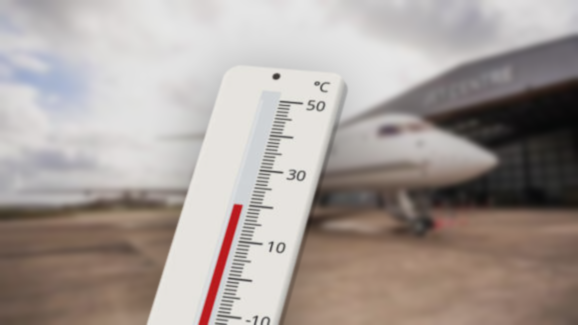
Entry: 20
